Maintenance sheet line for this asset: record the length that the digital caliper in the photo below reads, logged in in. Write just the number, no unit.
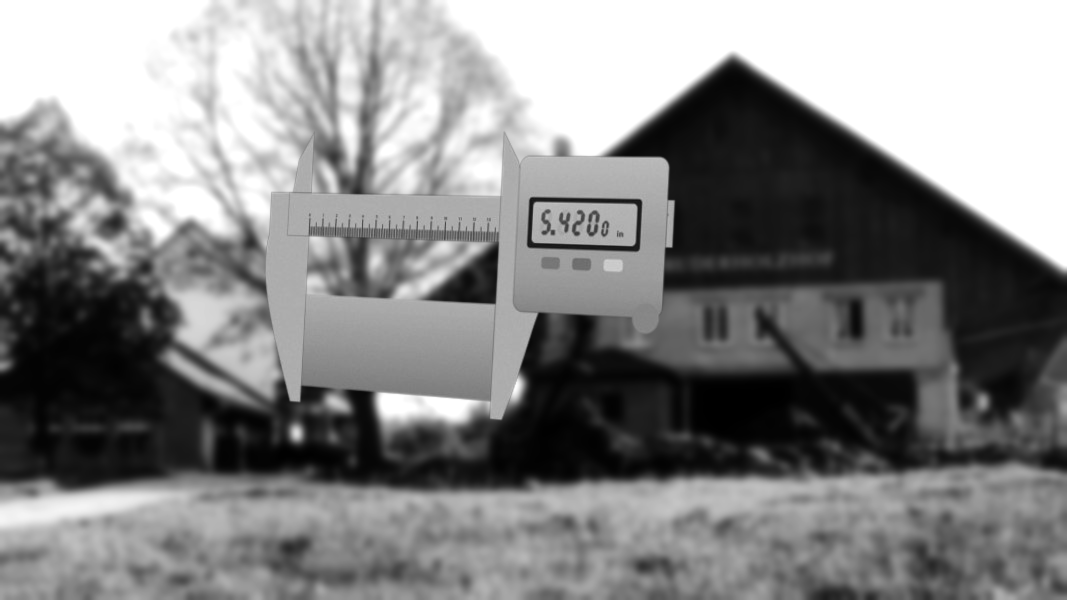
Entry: 5.4200
